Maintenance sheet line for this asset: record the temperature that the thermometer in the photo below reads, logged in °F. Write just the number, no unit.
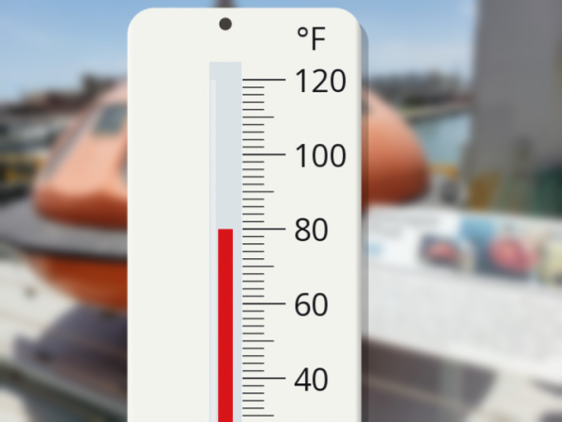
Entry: 80
